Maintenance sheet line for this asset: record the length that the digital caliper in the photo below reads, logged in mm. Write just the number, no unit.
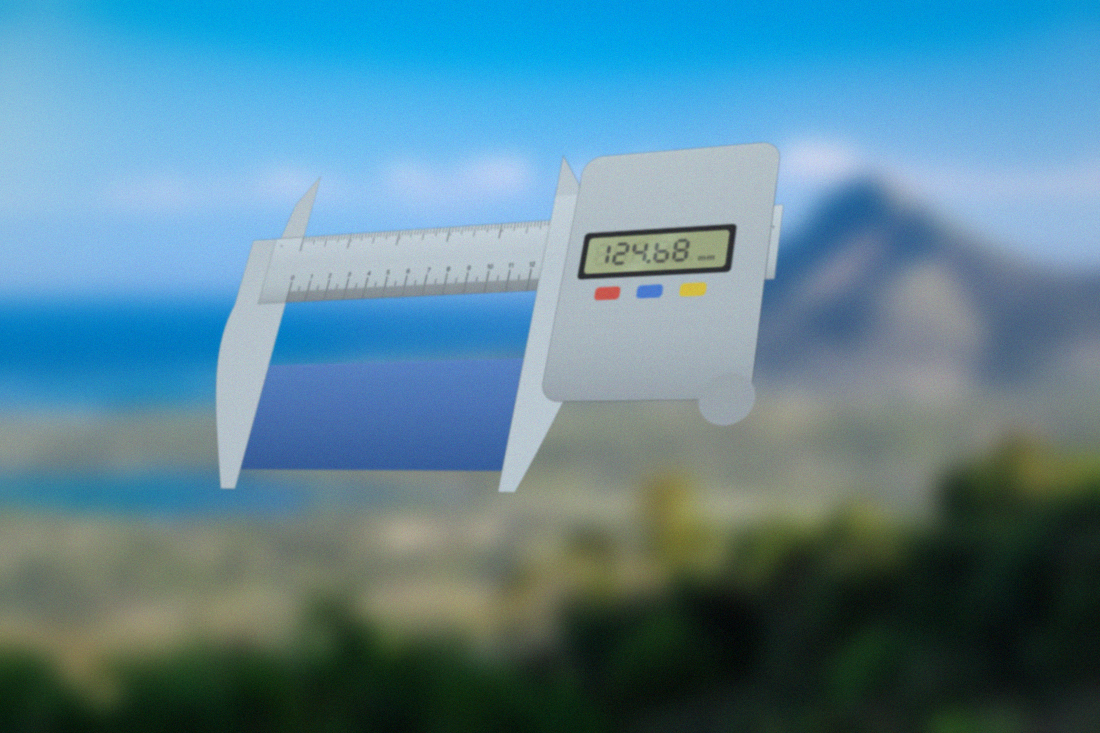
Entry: 124.68
